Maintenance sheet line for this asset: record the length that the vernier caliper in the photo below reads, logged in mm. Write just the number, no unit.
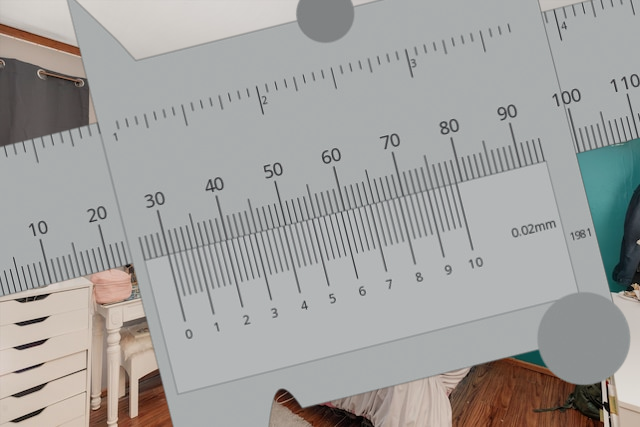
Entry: 30.0
